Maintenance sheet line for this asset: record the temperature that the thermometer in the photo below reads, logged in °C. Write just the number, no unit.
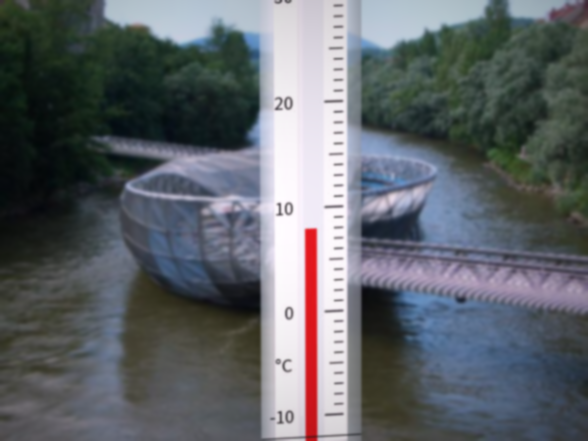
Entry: 8
